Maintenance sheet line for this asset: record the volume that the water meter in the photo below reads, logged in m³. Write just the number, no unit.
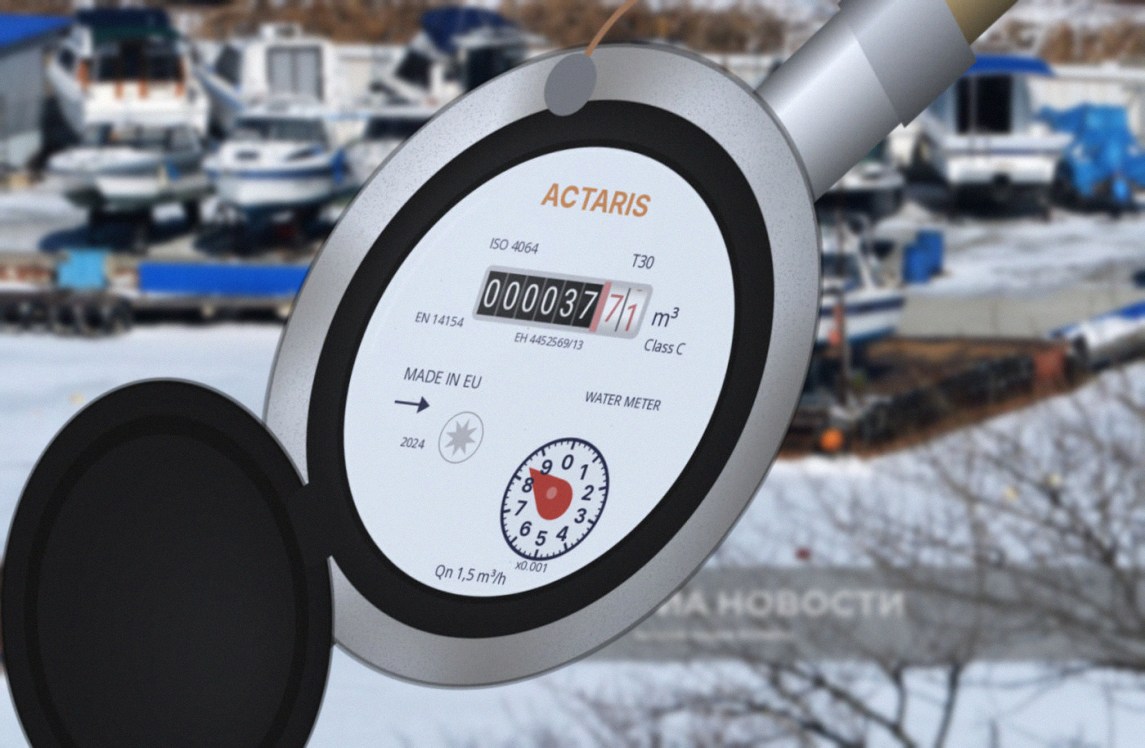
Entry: 37.708
